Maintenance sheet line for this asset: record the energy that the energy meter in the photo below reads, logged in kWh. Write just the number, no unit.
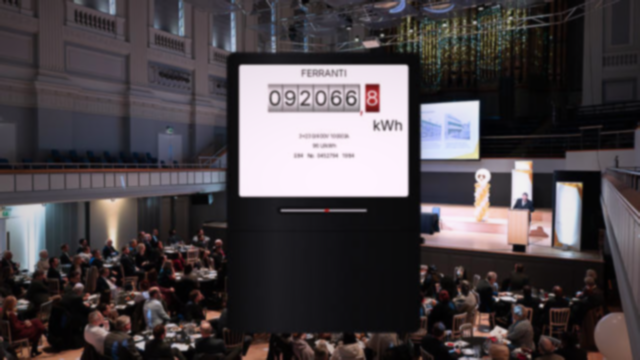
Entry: 92066.8
